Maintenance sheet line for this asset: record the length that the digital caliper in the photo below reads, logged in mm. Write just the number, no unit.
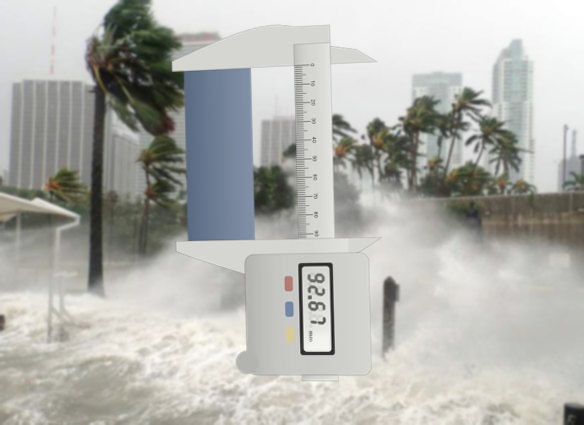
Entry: 92.67
